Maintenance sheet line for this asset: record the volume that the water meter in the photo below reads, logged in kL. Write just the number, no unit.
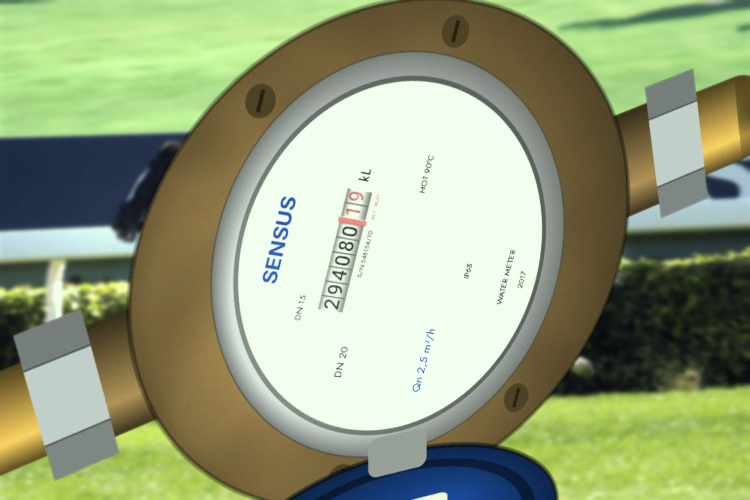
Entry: 294080.19
